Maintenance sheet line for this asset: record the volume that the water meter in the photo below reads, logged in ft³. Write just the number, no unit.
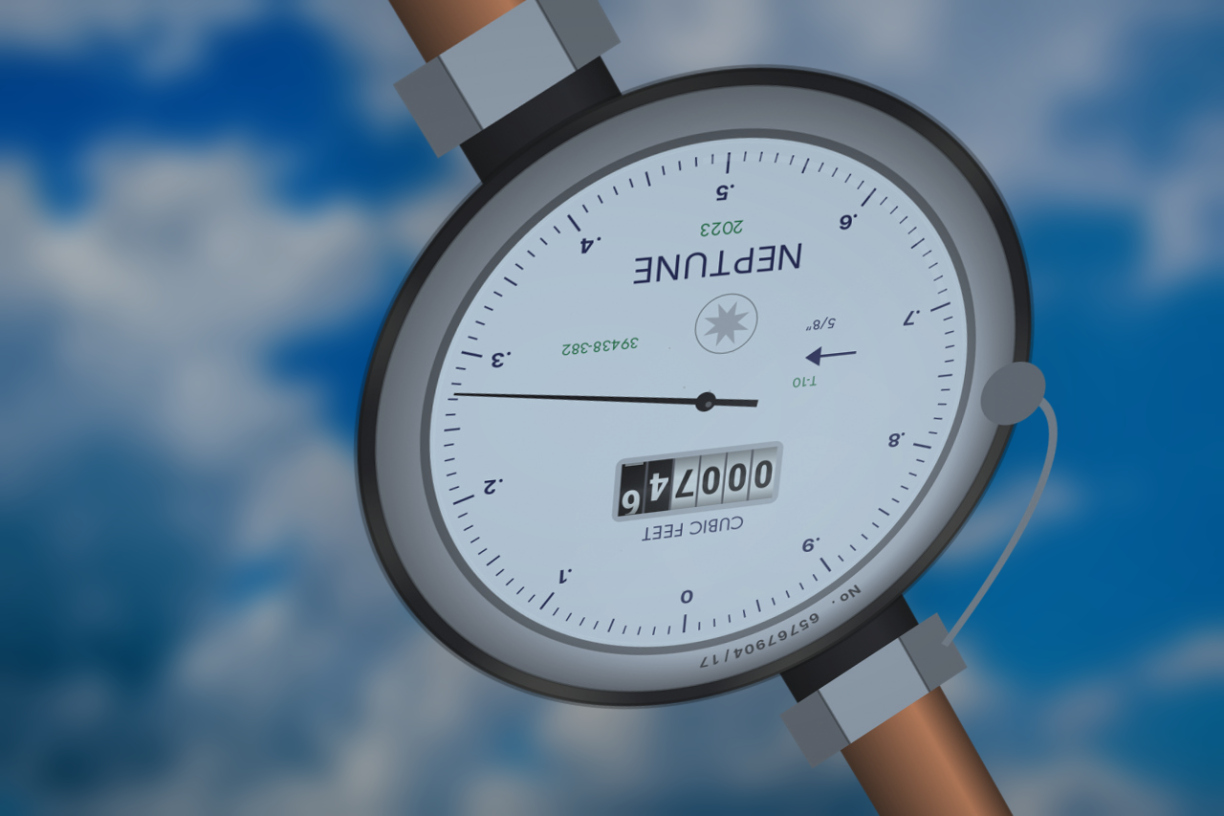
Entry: 746.27
